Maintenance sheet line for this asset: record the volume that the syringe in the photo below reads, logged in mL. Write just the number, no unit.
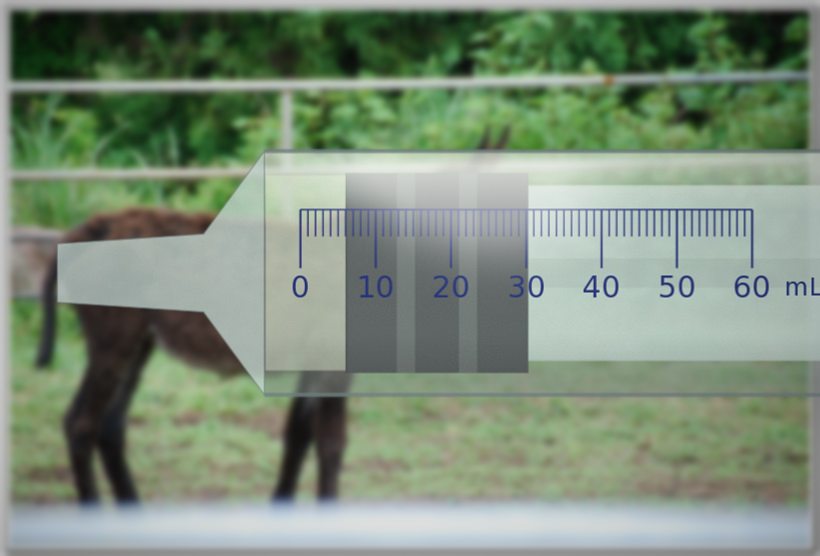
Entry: 6
